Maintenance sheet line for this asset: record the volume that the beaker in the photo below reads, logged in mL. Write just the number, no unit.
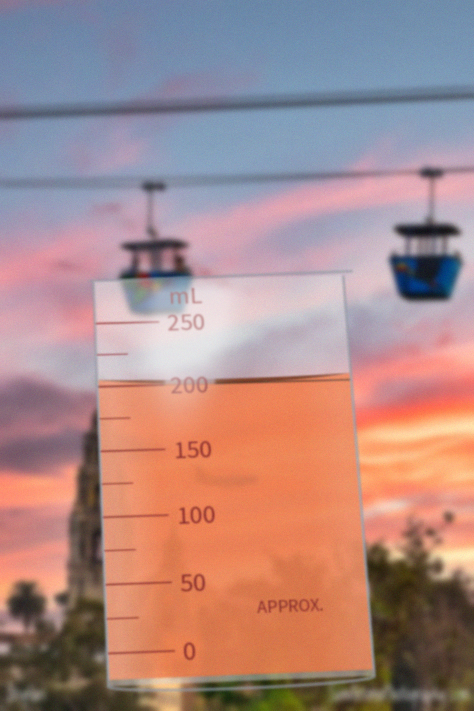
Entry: 200
